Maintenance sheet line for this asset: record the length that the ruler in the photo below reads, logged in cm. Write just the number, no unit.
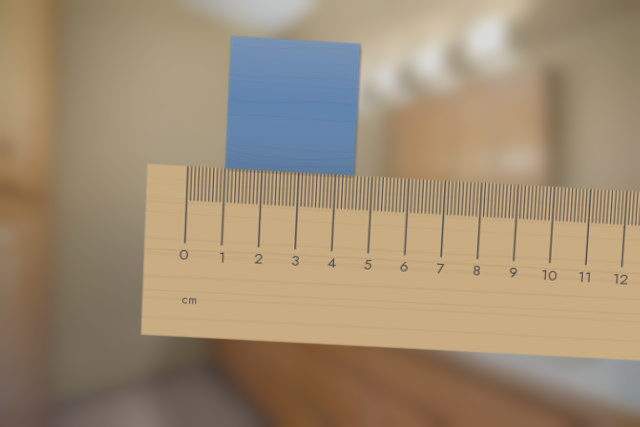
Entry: 3.5
